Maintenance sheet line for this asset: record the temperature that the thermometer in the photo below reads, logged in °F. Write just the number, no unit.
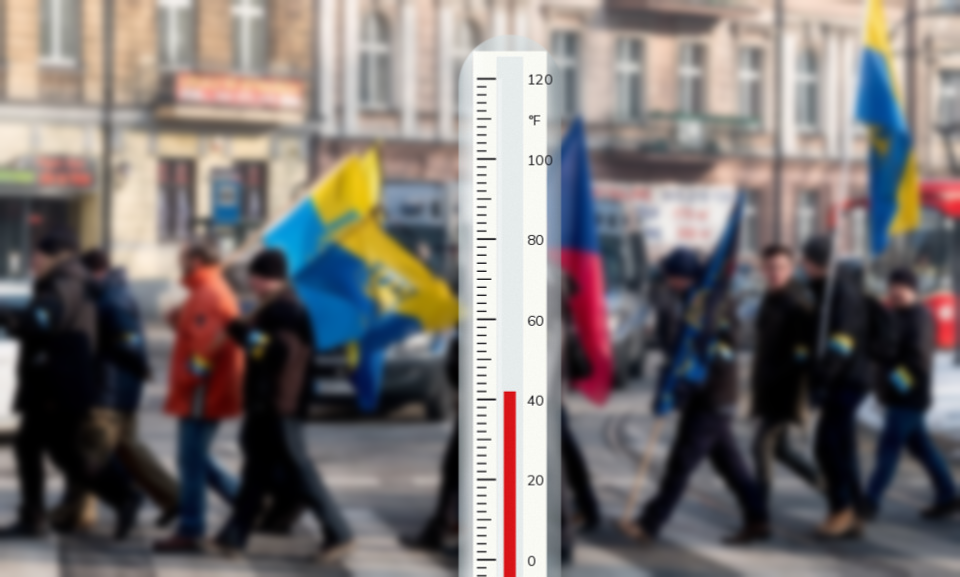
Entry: 42
